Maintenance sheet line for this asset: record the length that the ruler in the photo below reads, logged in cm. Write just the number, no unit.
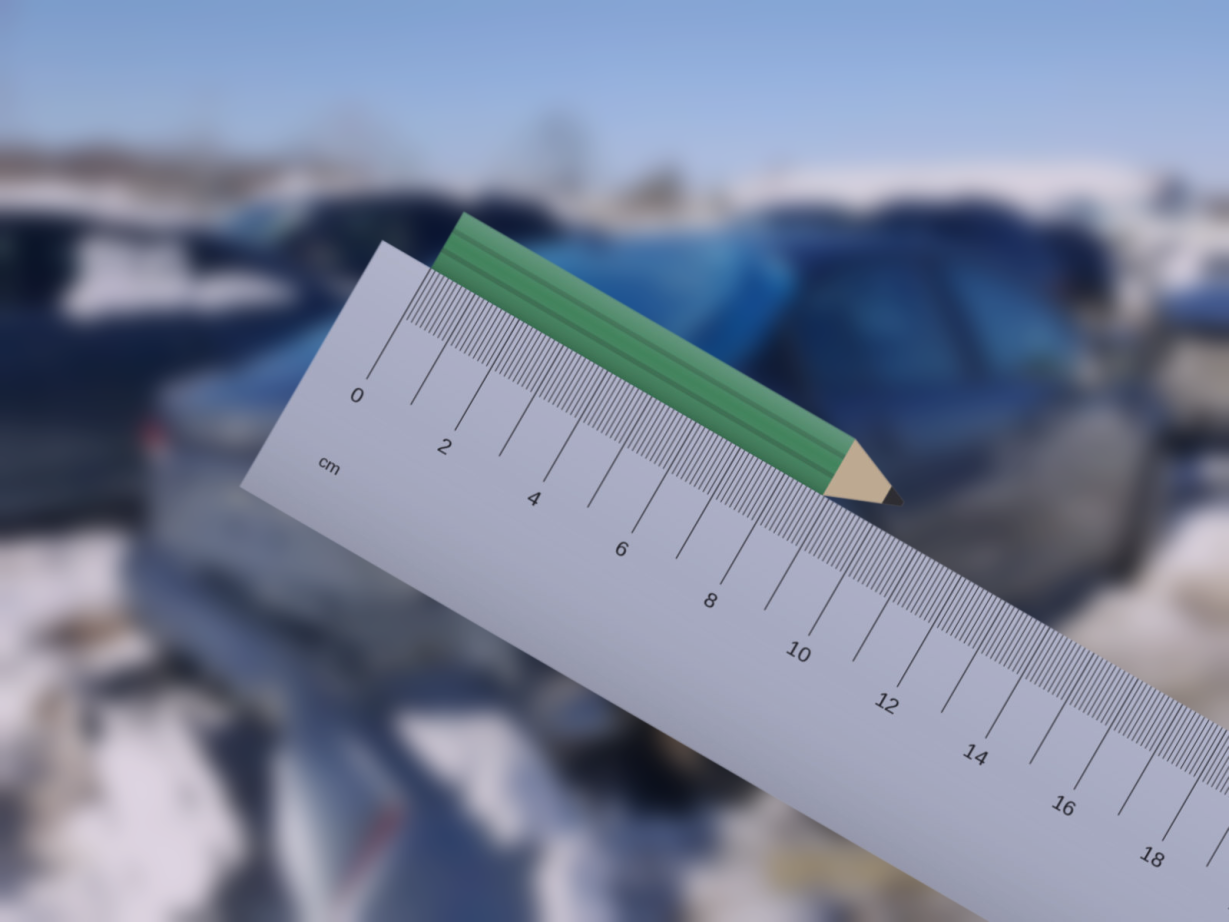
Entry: 10.3
